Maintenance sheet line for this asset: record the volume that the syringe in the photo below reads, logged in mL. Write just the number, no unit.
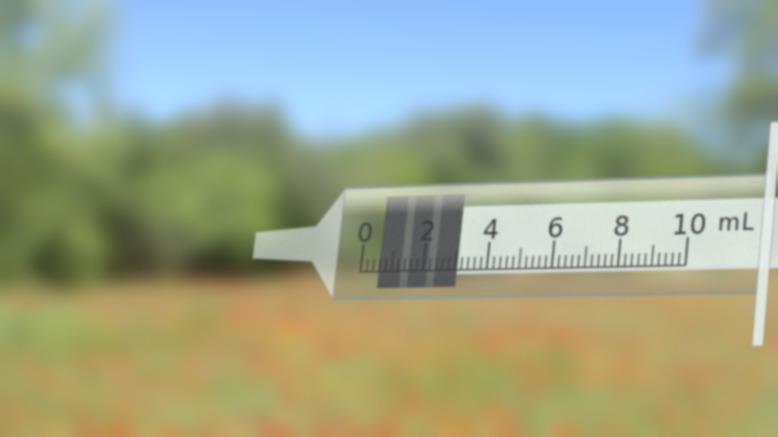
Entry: 0.6
